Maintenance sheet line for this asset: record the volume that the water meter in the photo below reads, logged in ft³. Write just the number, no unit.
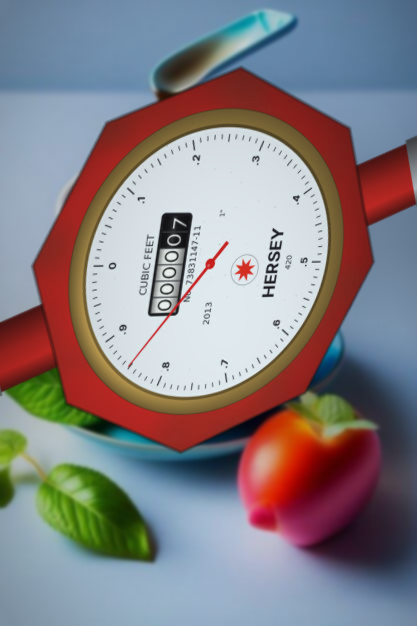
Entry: 6.85
